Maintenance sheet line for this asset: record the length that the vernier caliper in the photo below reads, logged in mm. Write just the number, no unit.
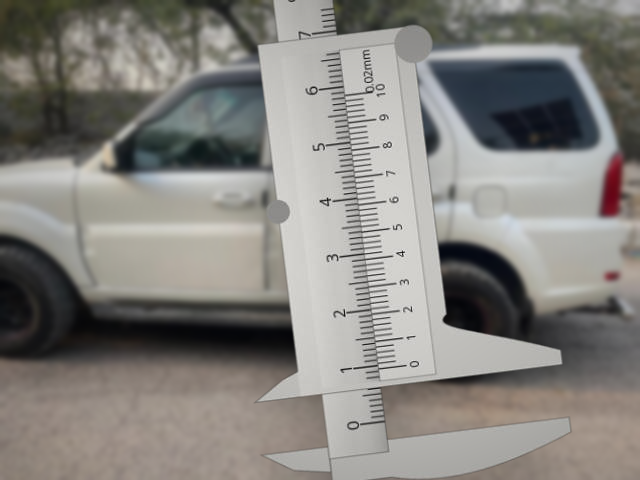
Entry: 9.4
